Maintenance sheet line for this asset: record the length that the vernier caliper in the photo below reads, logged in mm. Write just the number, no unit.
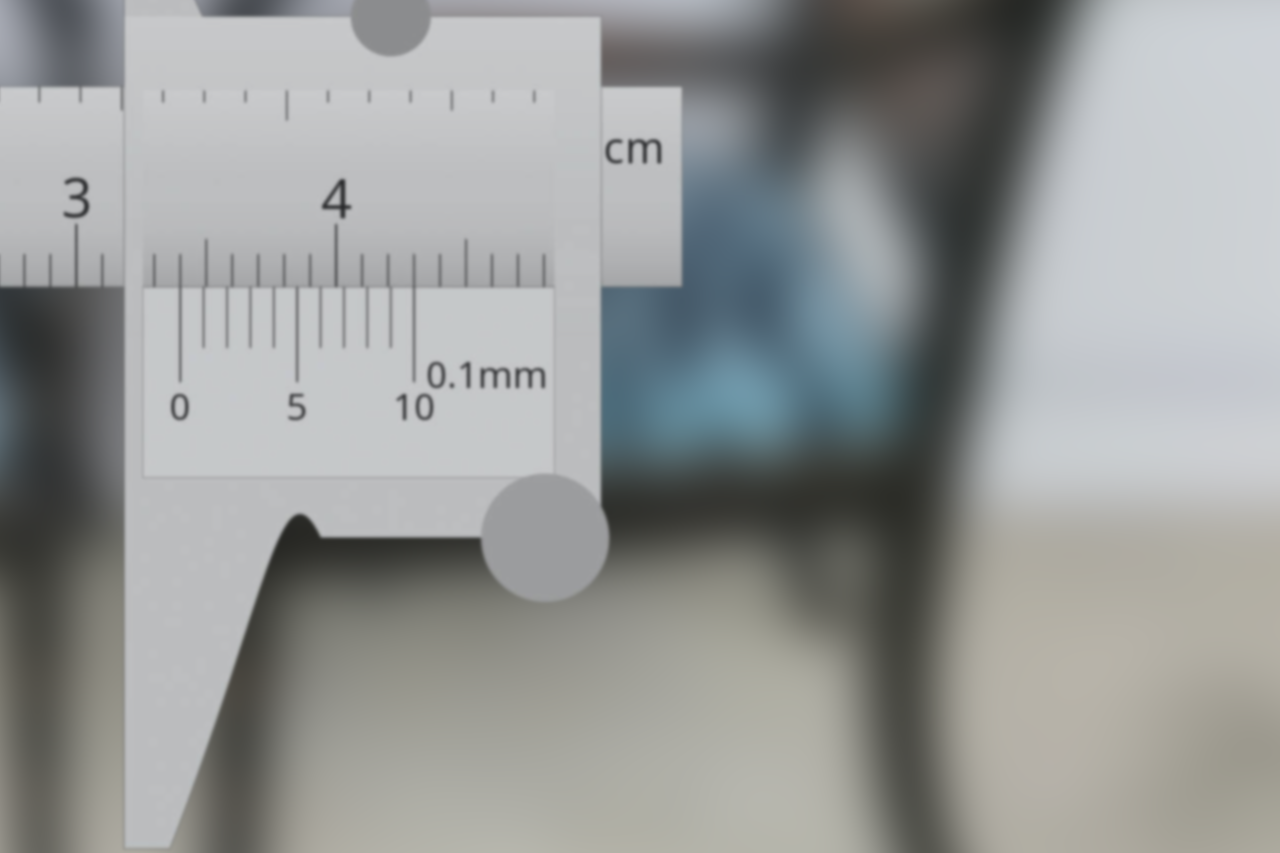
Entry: 34.0
